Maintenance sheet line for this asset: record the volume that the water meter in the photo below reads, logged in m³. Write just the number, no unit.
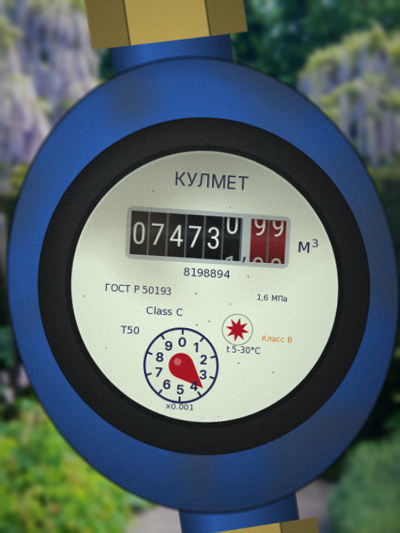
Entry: 74730.993
